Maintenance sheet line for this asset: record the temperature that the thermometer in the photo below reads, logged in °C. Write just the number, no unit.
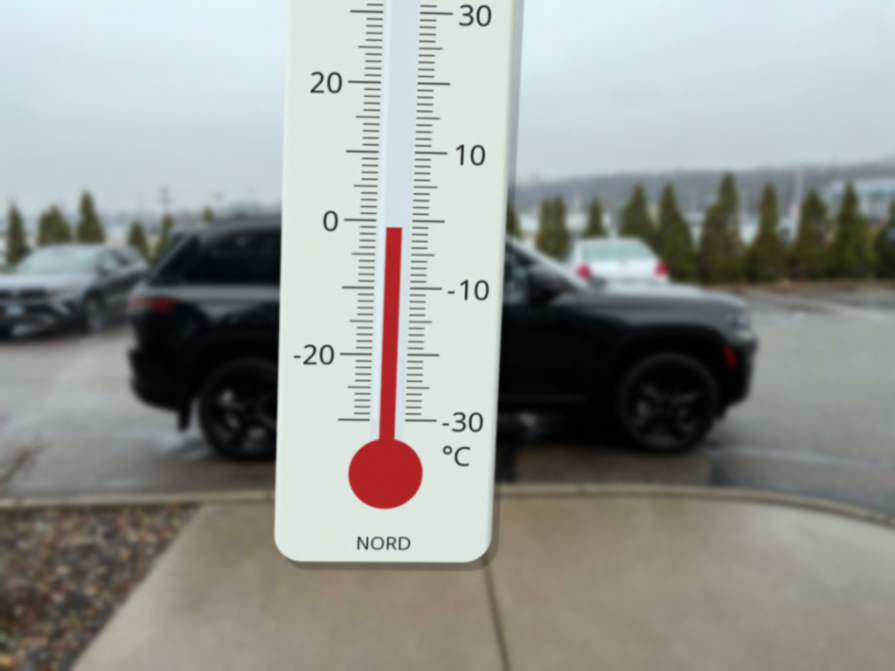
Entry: -1
